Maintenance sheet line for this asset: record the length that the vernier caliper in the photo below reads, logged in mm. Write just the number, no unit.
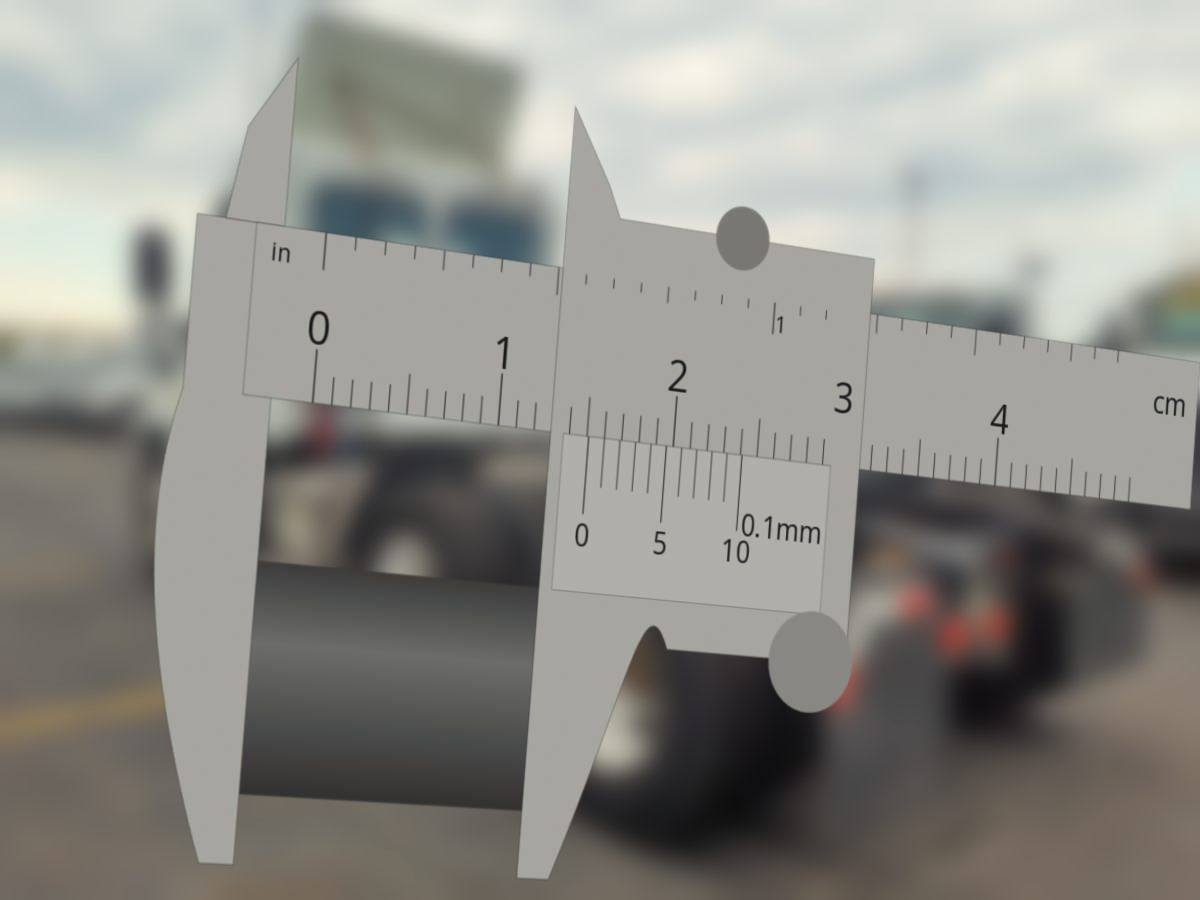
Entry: 15.1
